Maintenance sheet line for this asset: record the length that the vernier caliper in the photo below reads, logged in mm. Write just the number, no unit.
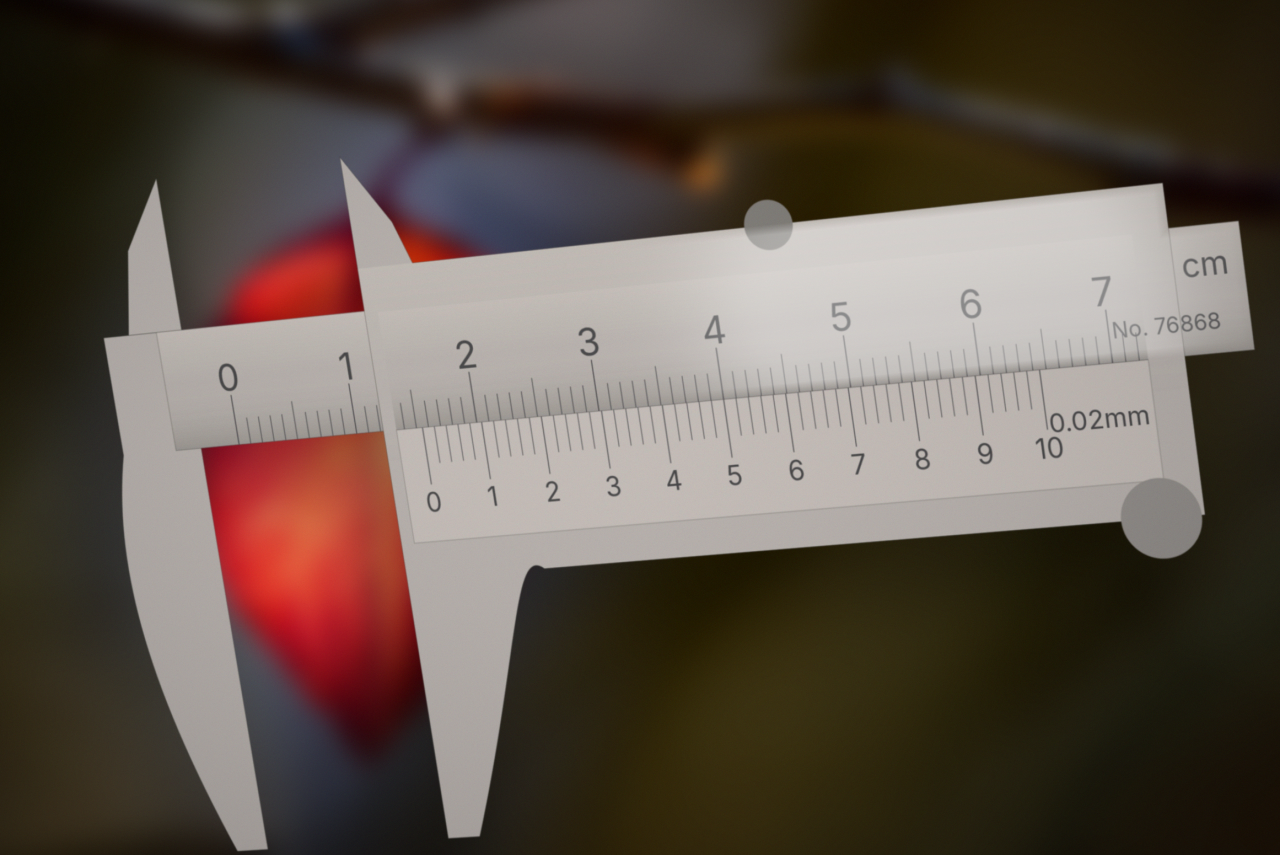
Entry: 15.5
